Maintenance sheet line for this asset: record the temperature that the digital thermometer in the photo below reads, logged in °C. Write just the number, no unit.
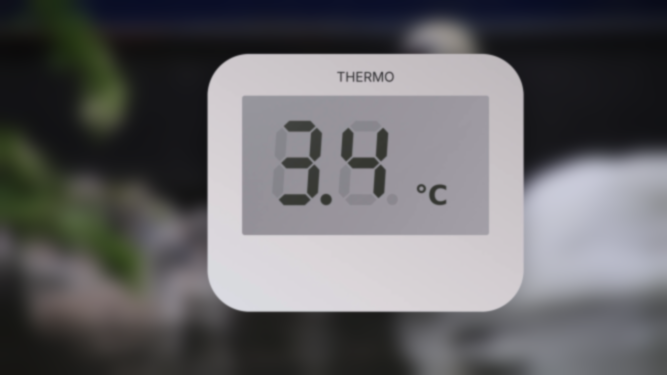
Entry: 3.4
